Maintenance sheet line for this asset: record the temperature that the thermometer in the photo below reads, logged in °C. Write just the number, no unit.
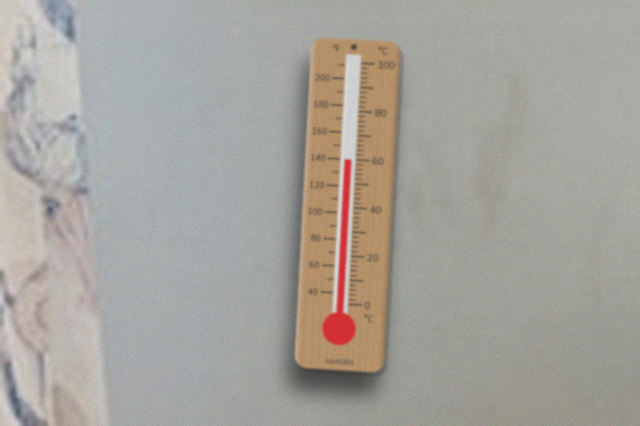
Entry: 60
